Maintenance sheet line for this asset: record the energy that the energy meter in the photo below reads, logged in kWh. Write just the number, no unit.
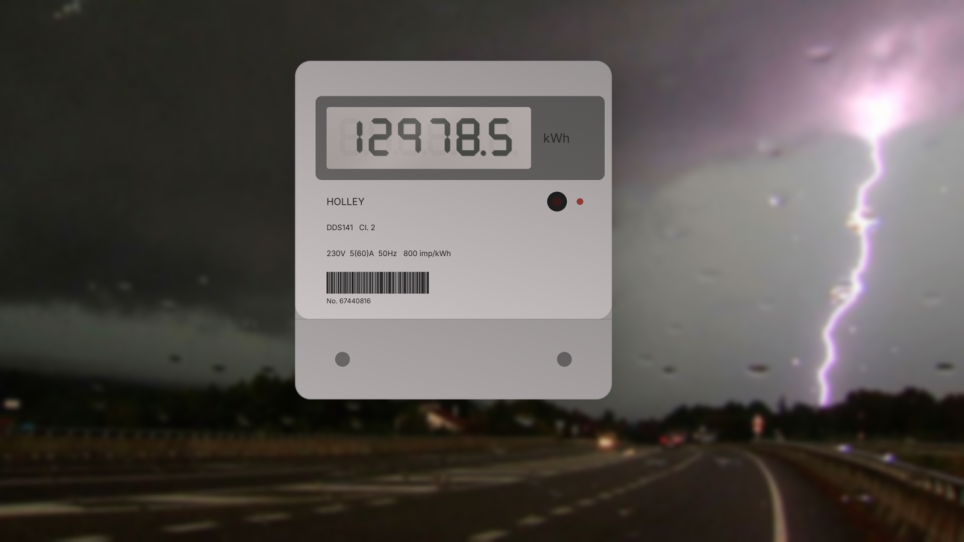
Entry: 12978.5
